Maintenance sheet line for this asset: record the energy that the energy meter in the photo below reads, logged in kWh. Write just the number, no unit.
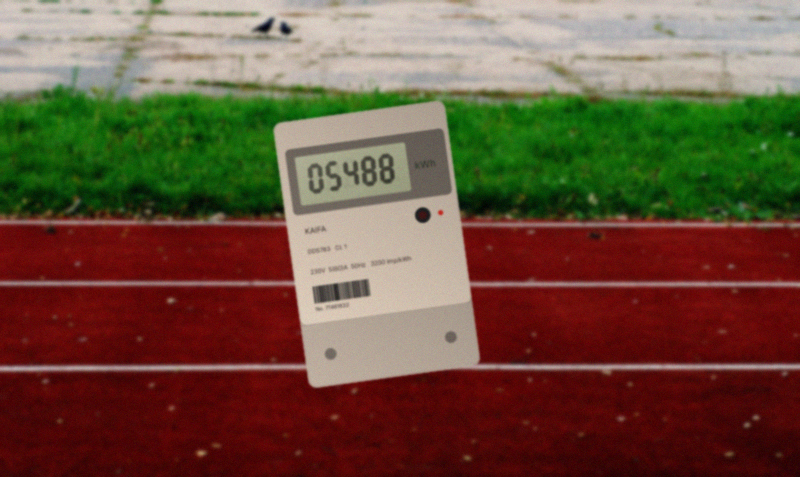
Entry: 5488
